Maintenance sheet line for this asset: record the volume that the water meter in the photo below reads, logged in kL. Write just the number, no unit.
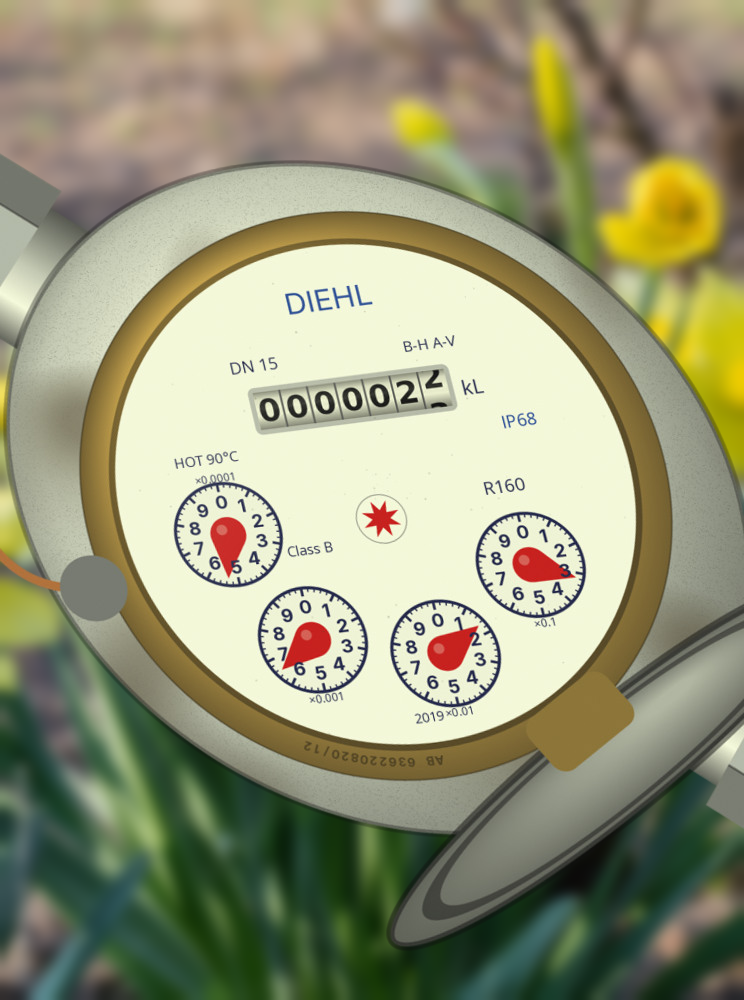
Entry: 22.3165
